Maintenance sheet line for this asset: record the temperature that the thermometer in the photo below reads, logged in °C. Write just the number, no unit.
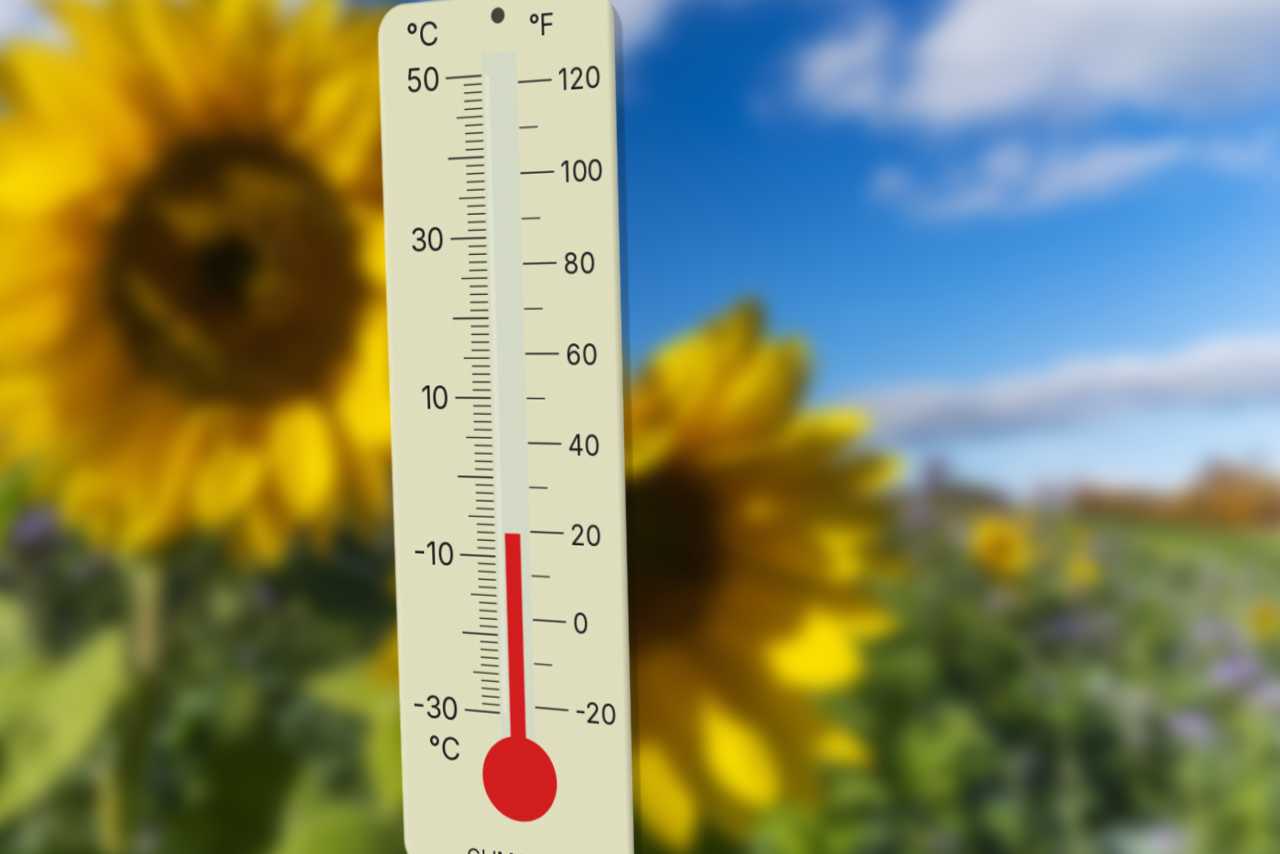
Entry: -7
